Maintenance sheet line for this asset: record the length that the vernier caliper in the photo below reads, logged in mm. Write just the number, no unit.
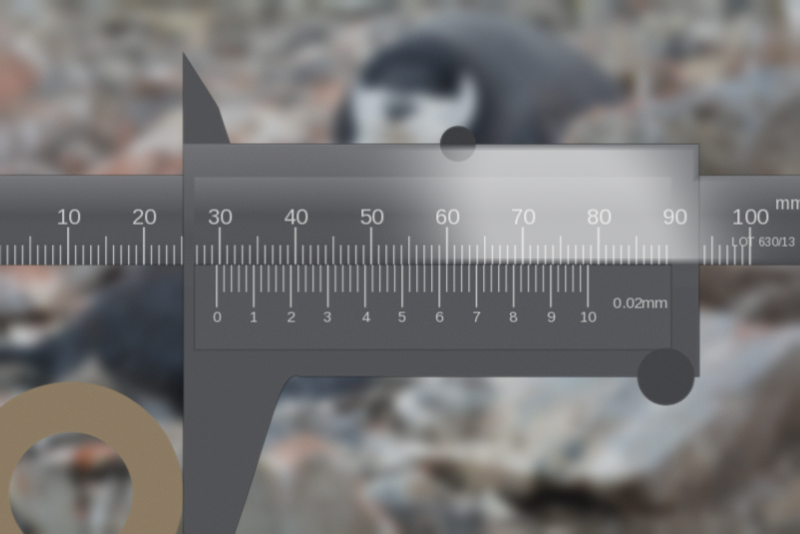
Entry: 29.6
